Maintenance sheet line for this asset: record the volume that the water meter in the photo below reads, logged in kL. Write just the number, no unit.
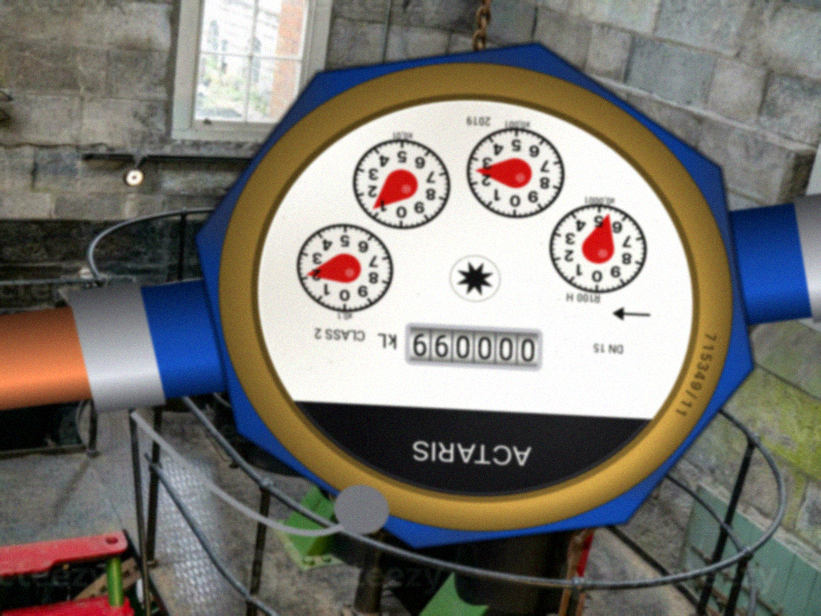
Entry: 99.2125
